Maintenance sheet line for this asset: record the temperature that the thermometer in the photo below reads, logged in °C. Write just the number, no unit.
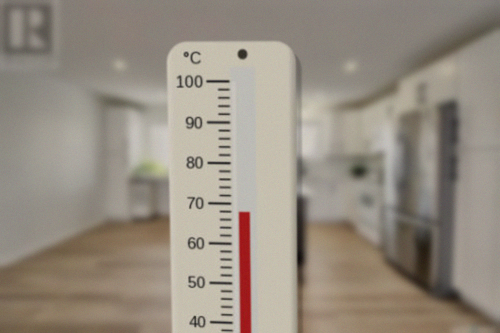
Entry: 68
